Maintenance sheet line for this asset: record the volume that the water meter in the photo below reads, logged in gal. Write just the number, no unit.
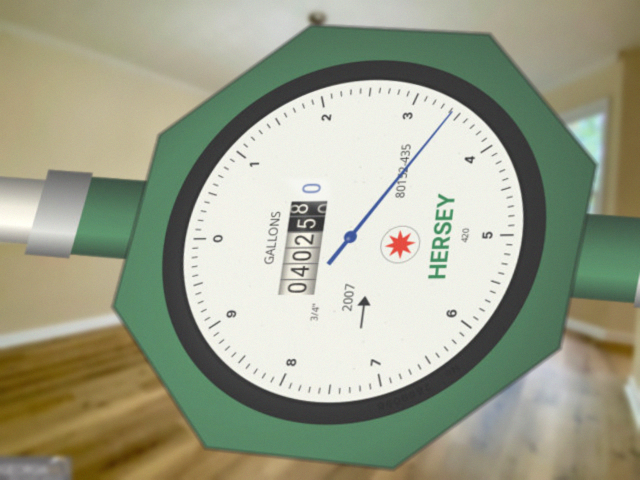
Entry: 402583.4
